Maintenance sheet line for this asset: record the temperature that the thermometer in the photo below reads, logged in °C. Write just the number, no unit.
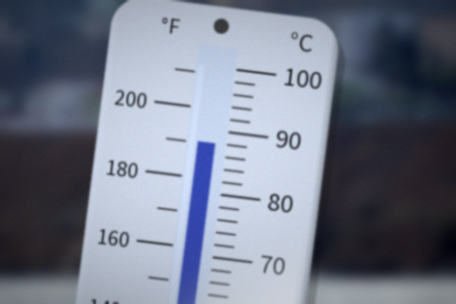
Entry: 88
